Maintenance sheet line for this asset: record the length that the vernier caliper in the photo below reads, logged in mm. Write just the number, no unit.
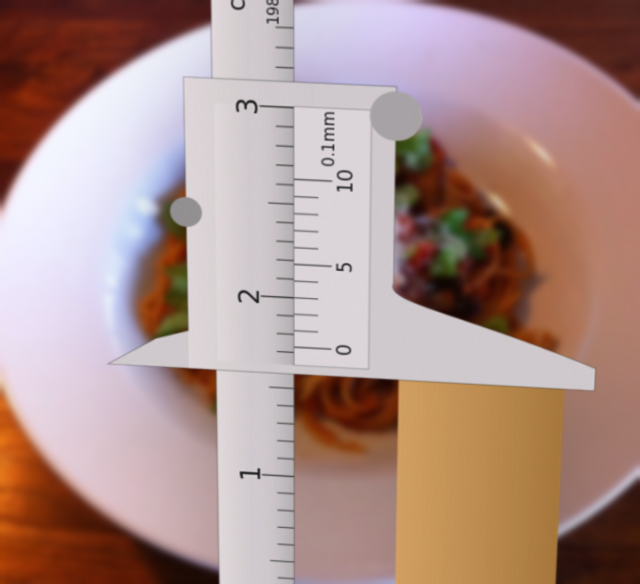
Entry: 17.3
